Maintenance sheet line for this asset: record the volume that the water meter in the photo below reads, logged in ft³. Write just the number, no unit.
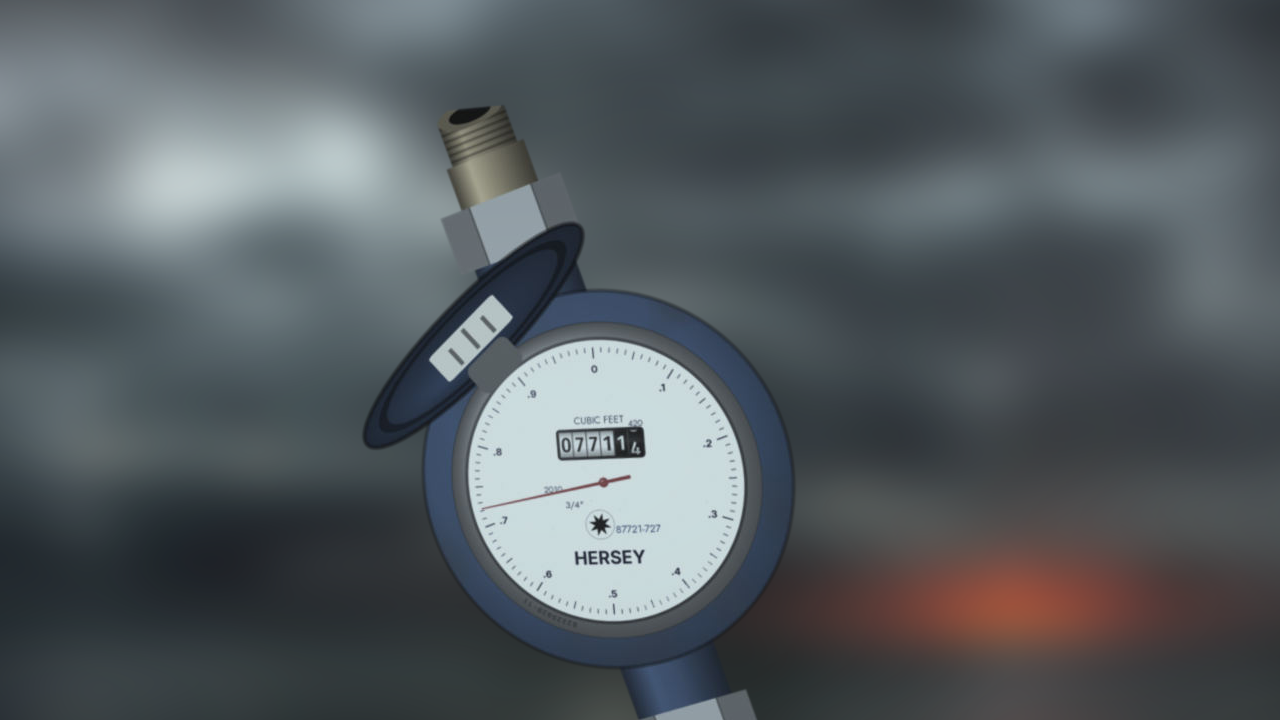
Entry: 77113.72
